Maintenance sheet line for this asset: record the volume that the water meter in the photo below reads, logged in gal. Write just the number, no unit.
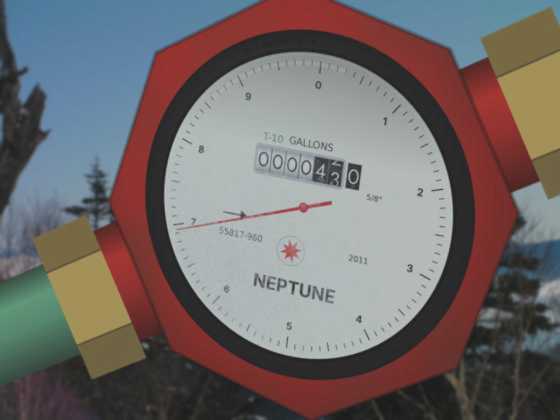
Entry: 426.9
